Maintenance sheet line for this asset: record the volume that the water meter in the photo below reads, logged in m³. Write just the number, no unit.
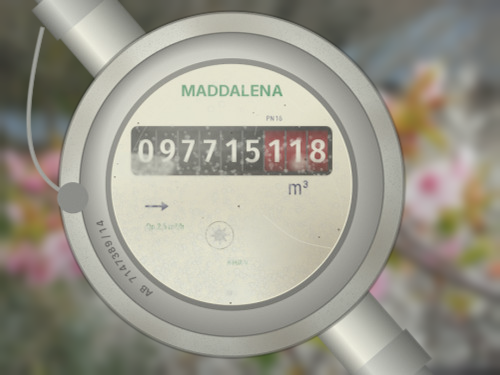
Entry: 97715.118
